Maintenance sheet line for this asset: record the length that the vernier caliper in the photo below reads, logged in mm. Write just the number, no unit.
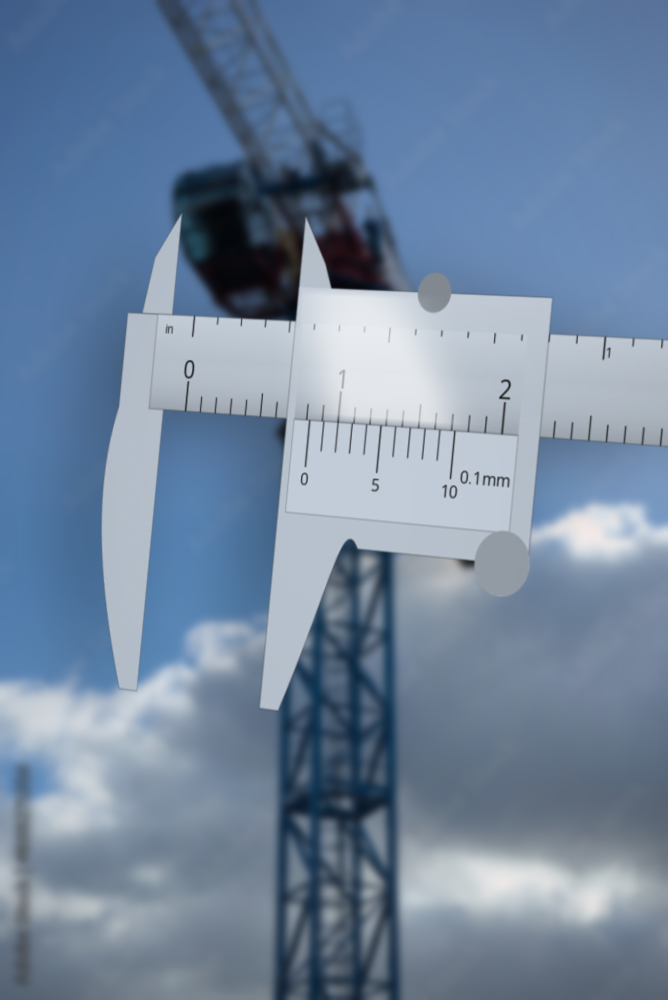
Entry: 8.2
